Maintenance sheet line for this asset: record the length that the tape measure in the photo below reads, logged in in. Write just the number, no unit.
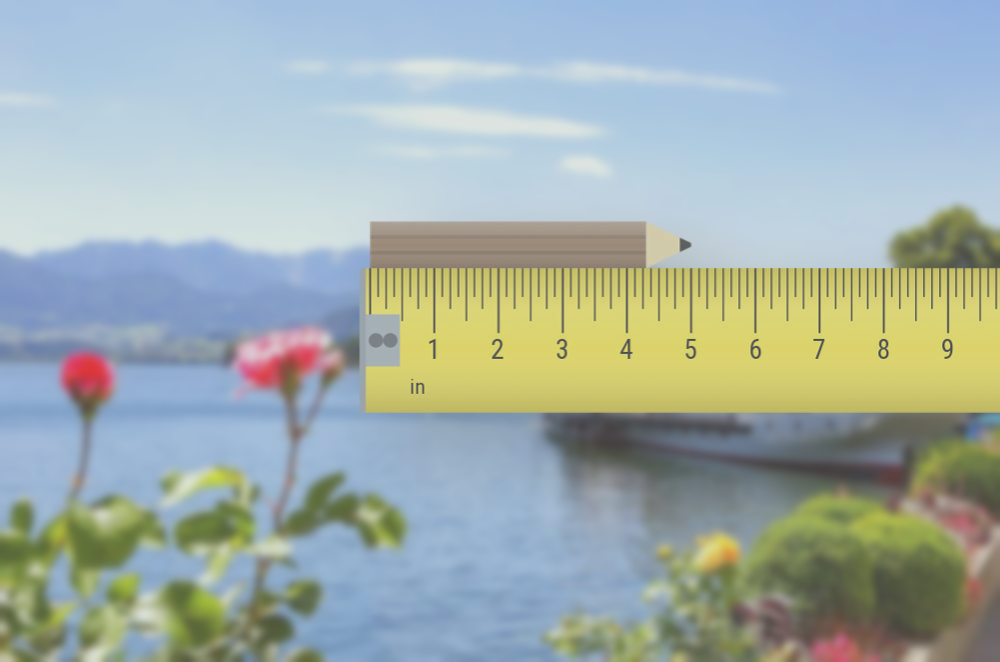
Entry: 5
